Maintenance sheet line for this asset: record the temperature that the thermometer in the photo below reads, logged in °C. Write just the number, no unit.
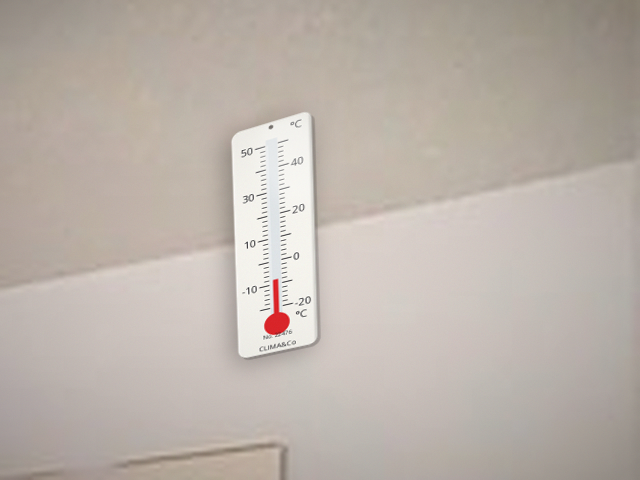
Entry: -8
